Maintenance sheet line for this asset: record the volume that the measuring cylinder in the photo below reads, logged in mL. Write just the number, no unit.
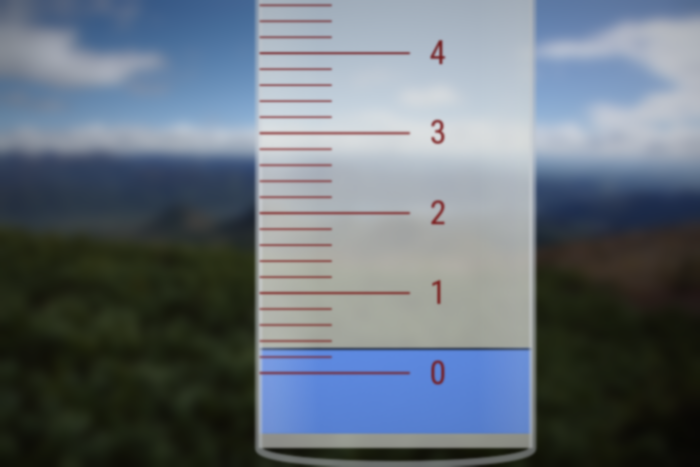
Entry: 0.3
